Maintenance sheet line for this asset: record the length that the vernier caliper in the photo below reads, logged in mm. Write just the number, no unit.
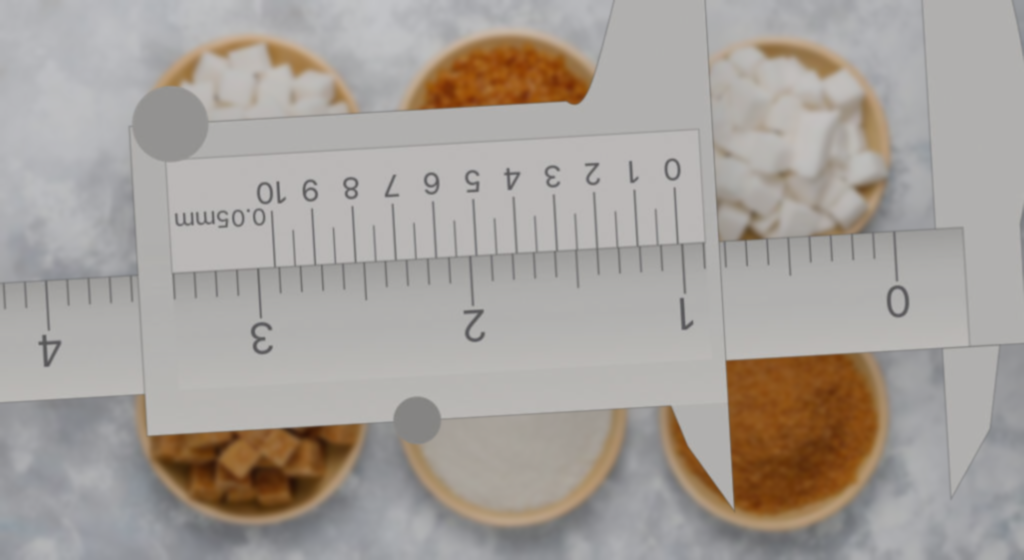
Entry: 10.2
